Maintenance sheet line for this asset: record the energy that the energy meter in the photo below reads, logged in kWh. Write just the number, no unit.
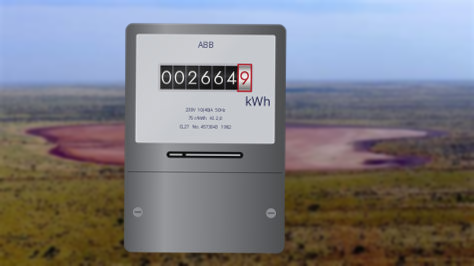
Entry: 2664.9
